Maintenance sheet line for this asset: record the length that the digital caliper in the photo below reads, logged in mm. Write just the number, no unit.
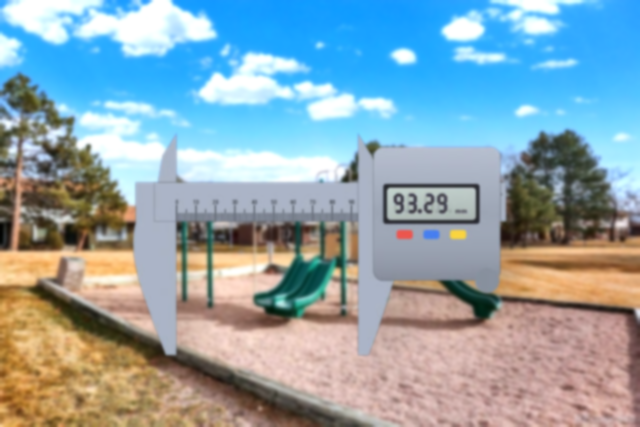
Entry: 93.29
